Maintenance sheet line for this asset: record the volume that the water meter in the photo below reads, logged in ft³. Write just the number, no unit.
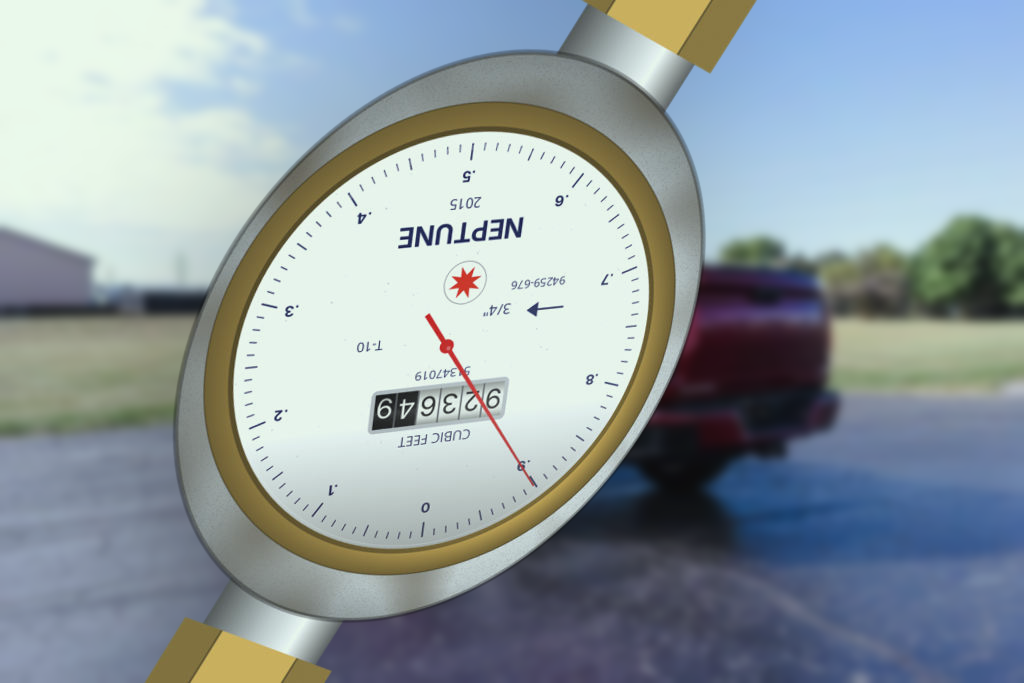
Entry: 923648.90
